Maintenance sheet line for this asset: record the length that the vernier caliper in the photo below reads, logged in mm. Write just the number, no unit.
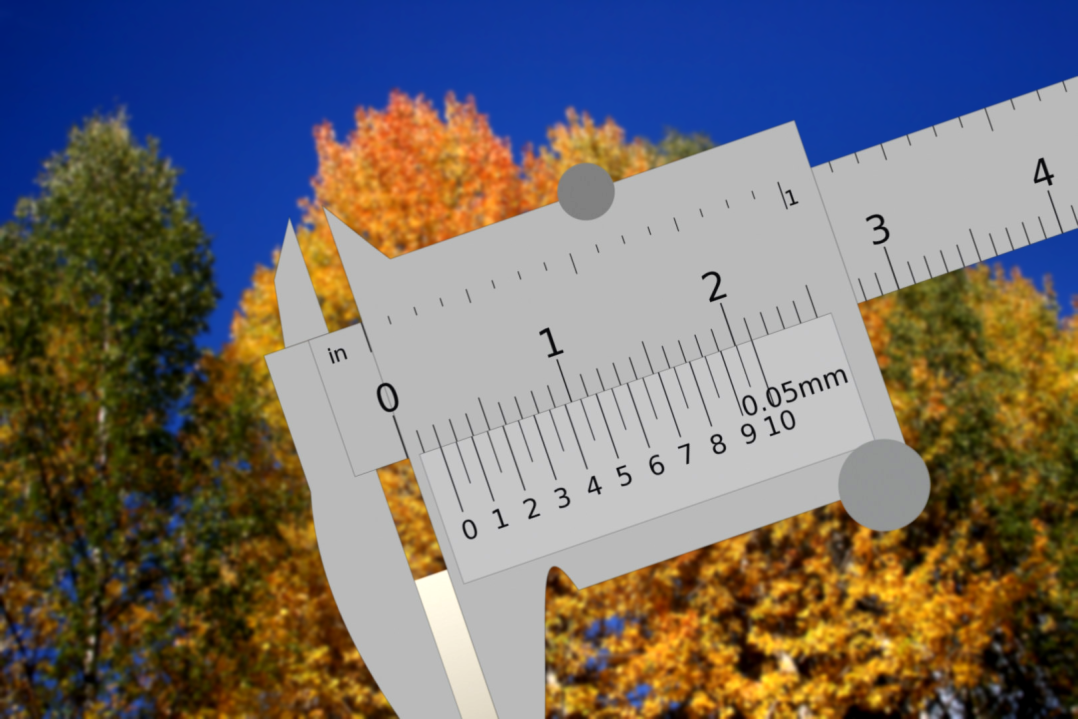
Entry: 2.0
